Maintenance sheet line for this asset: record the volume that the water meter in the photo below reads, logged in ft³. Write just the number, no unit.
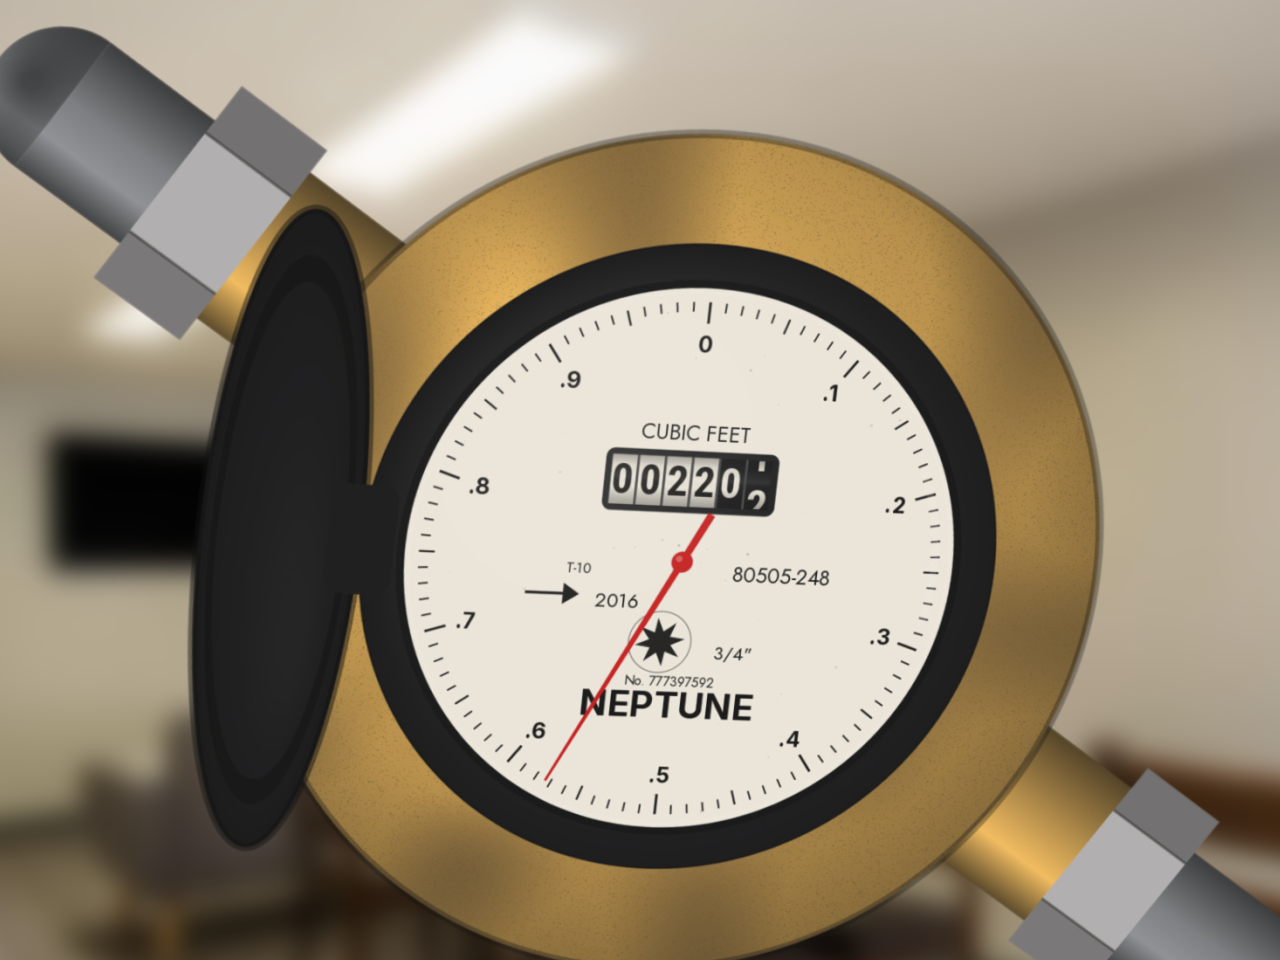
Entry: 2201.57
